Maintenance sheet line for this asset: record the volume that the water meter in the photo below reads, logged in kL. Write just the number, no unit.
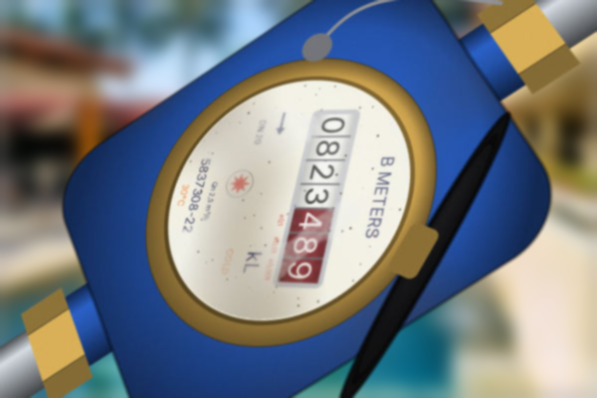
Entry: 823.489
